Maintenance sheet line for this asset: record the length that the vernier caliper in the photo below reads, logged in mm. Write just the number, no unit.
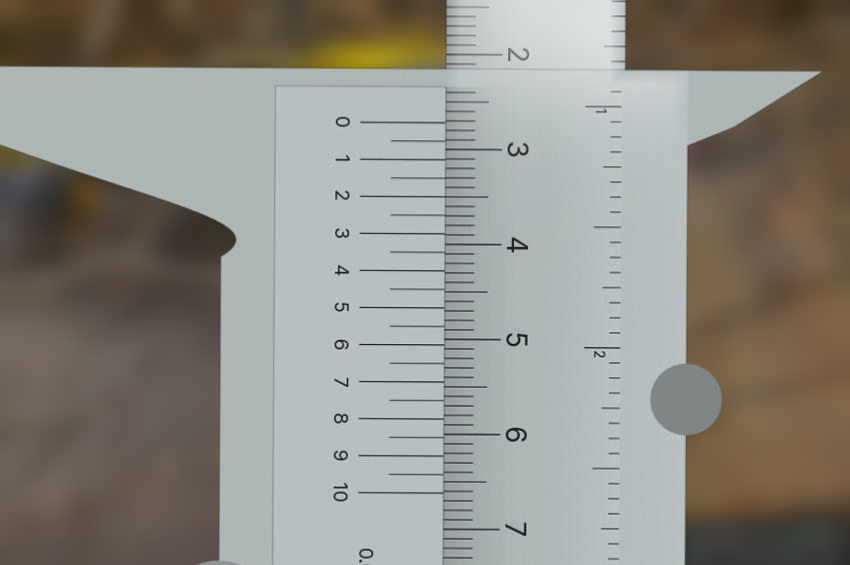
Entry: 27.2
